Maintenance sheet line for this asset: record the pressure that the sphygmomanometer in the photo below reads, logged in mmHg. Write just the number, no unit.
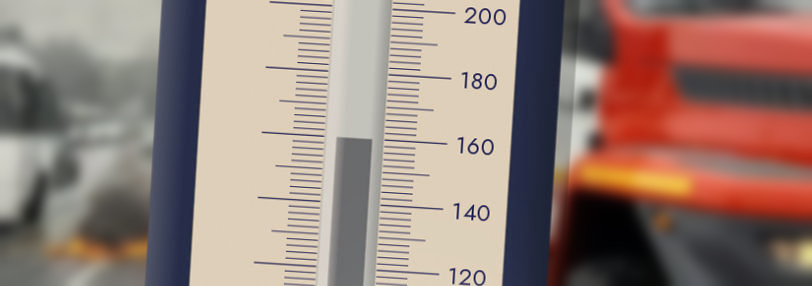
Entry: 160
